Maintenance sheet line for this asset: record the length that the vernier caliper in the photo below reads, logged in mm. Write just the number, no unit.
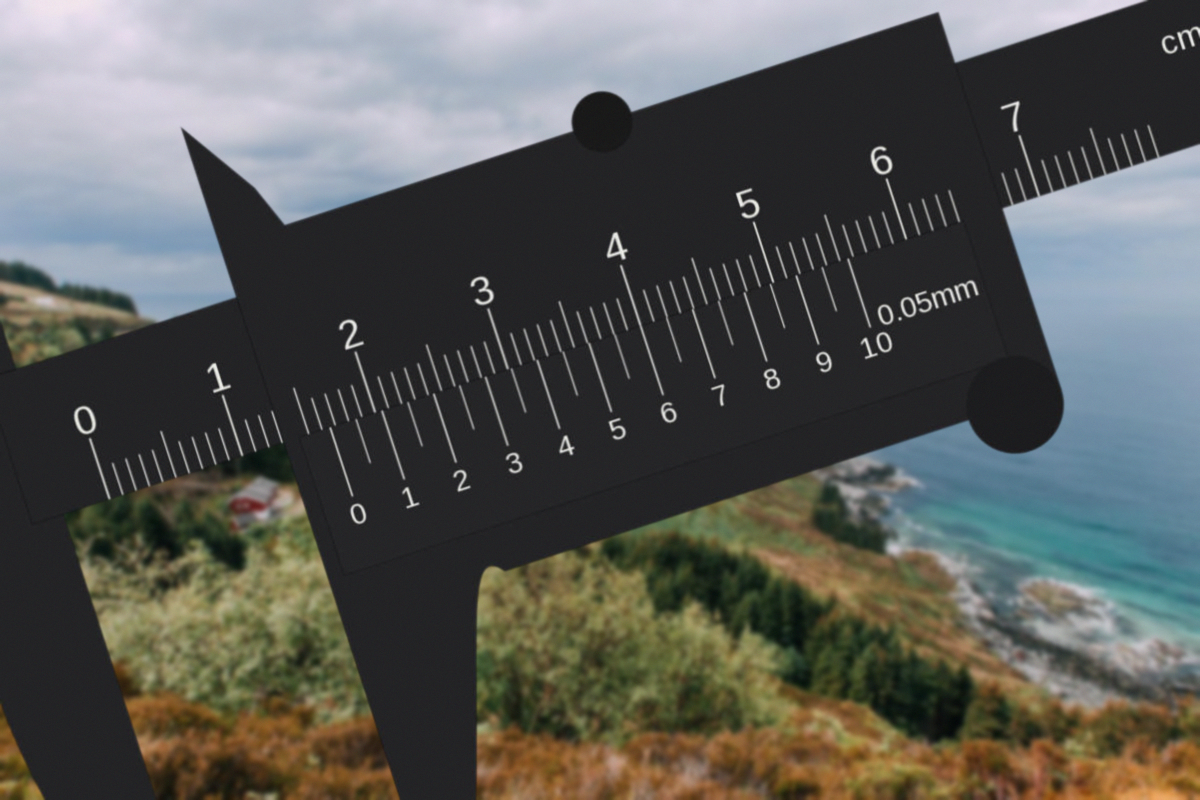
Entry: 16.6
